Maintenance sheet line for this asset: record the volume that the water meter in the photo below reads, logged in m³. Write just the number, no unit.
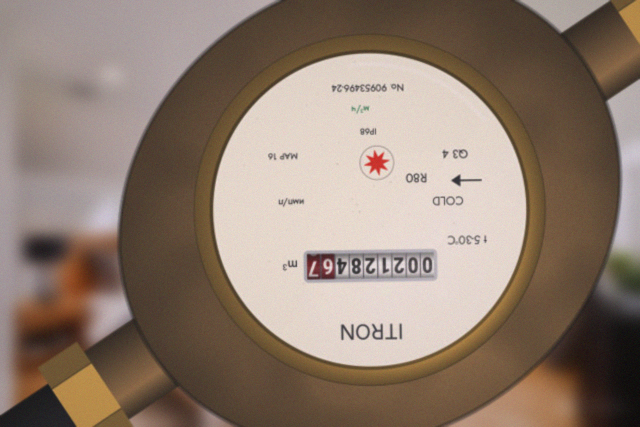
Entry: 21284.67
